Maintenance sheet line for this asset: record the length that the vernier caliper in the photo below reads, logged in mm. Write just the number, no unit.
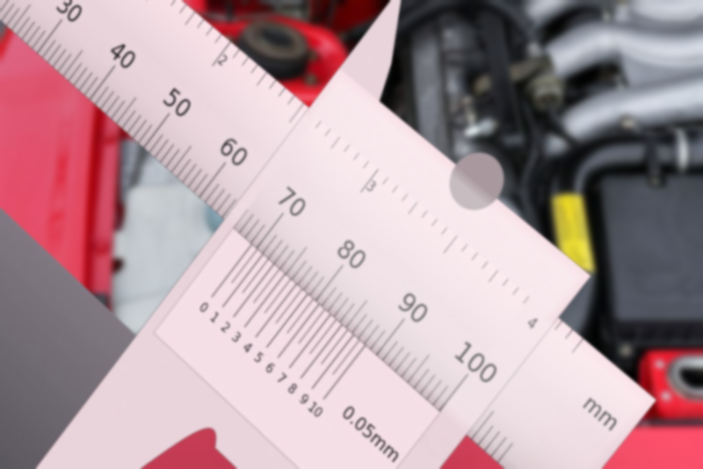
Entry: 69.2
